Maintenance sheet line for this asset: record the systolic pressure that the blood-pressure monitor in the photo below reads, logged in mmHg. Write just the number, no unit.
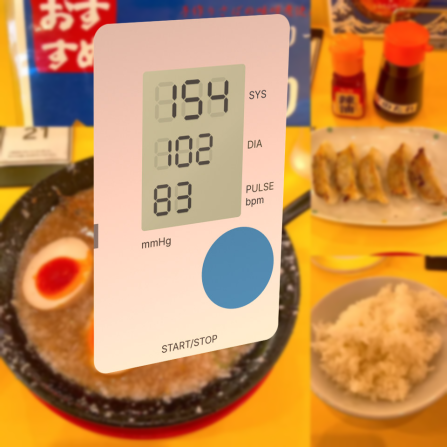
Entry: 154
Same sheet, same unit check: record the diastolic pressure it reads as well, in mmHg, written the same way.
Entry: 102
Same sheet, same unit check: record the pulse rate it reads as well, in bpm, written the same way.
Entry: 83
